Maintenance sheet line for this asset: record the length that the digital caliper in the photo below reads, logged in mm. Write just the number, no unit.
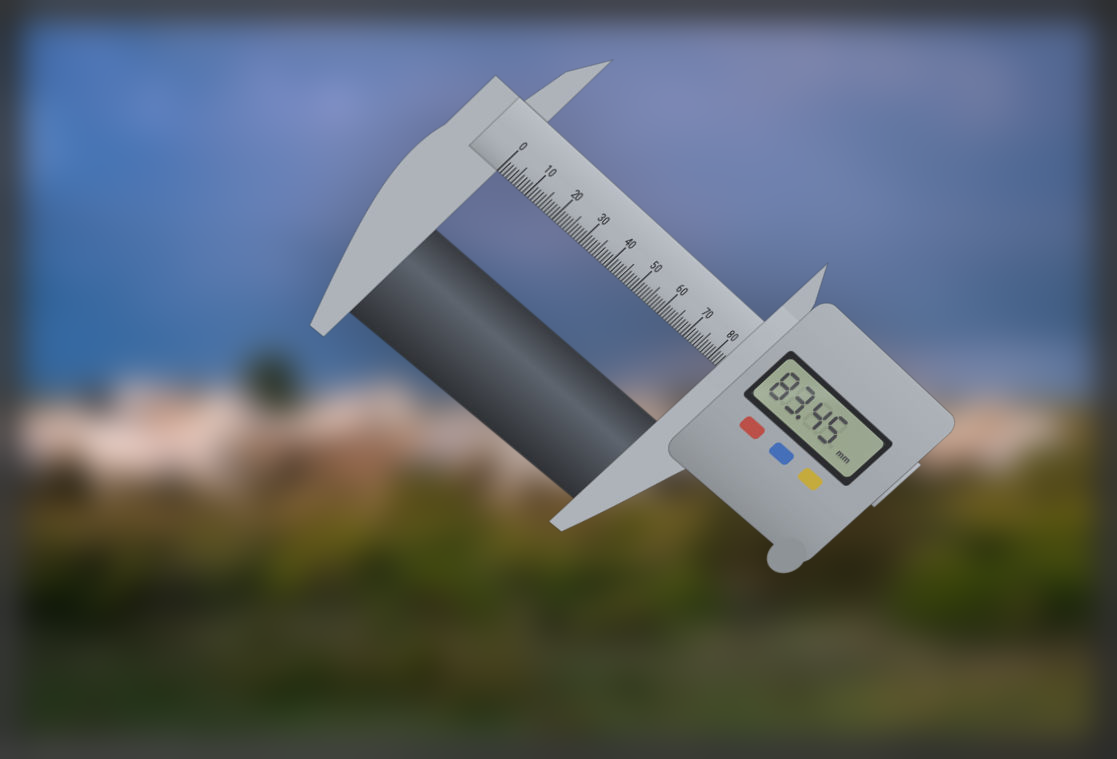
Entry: 83.45
